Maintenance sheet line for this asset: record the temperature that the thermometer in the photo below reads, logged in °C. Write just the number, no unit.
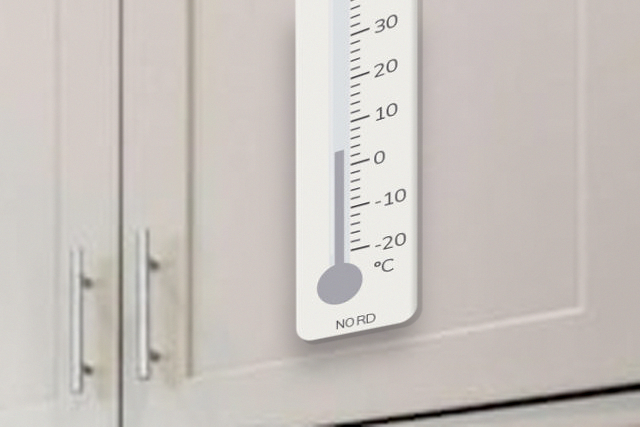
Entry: 4
